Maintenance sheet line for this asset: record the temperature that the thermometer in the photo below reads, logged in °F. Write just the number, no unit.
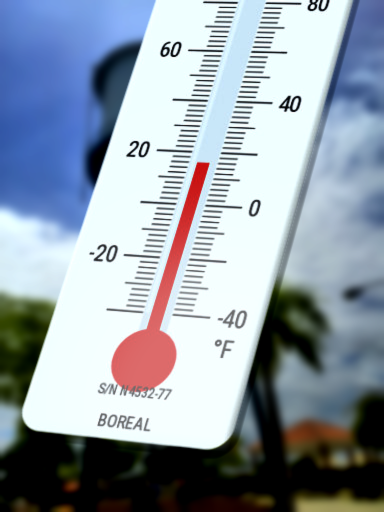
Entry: 16
